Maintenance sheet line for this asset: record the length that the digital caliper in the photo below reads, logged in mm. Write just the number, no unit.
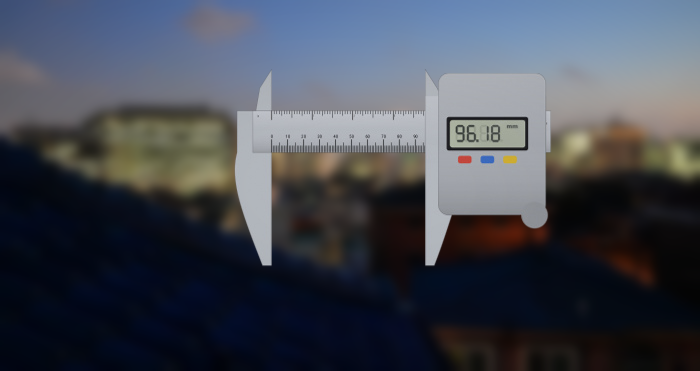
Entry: 96.18
